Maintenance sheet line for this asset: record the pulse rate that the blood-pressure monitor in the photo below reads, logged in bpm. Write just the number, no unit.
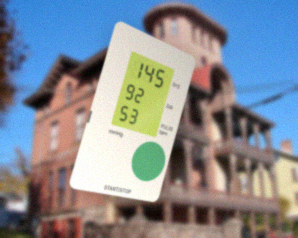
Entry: 53
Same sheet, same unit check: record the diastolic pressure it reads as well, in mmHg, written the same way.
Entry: 92
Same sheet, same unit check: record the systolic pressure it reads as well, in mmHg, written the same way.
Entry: 145
